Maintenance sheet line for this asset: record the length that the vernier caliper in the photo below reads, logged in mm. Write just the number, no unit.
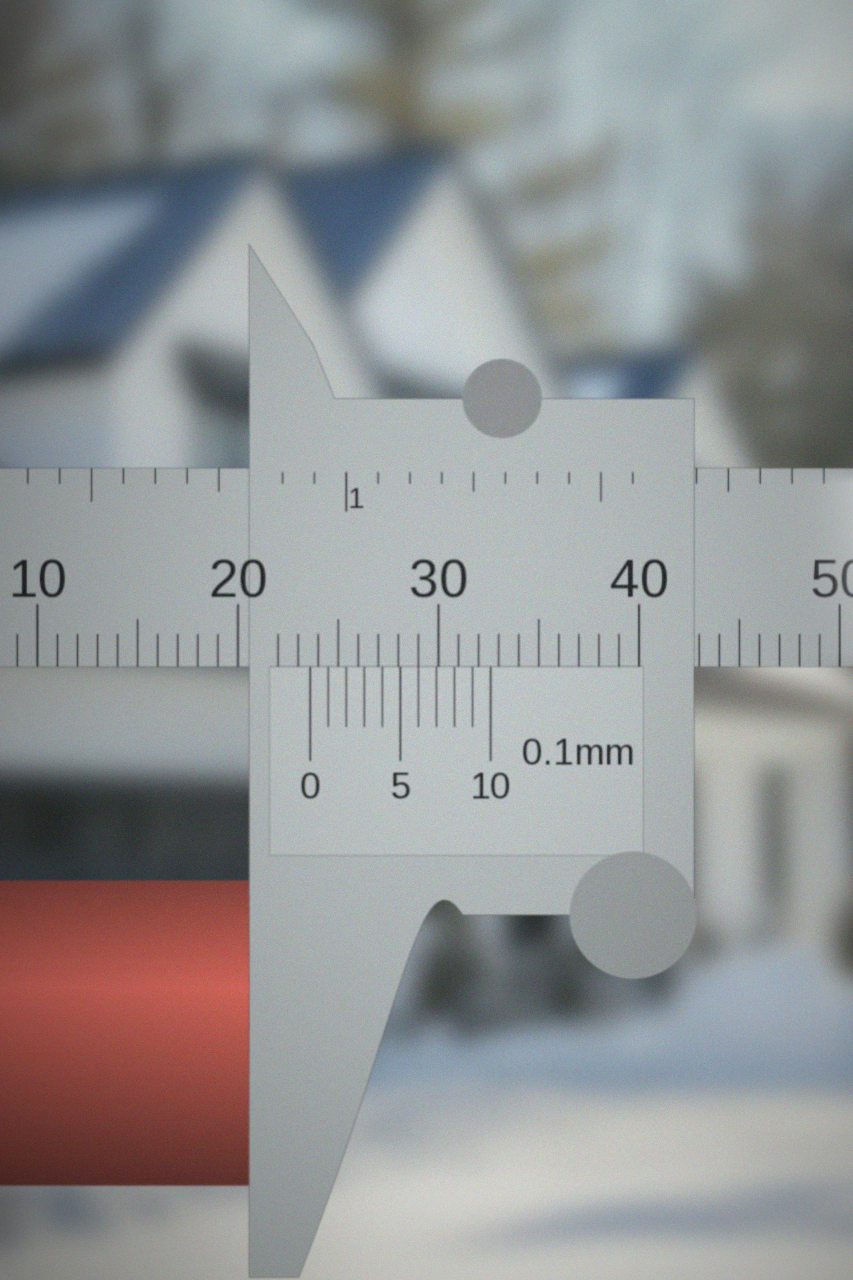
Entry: 23.6
